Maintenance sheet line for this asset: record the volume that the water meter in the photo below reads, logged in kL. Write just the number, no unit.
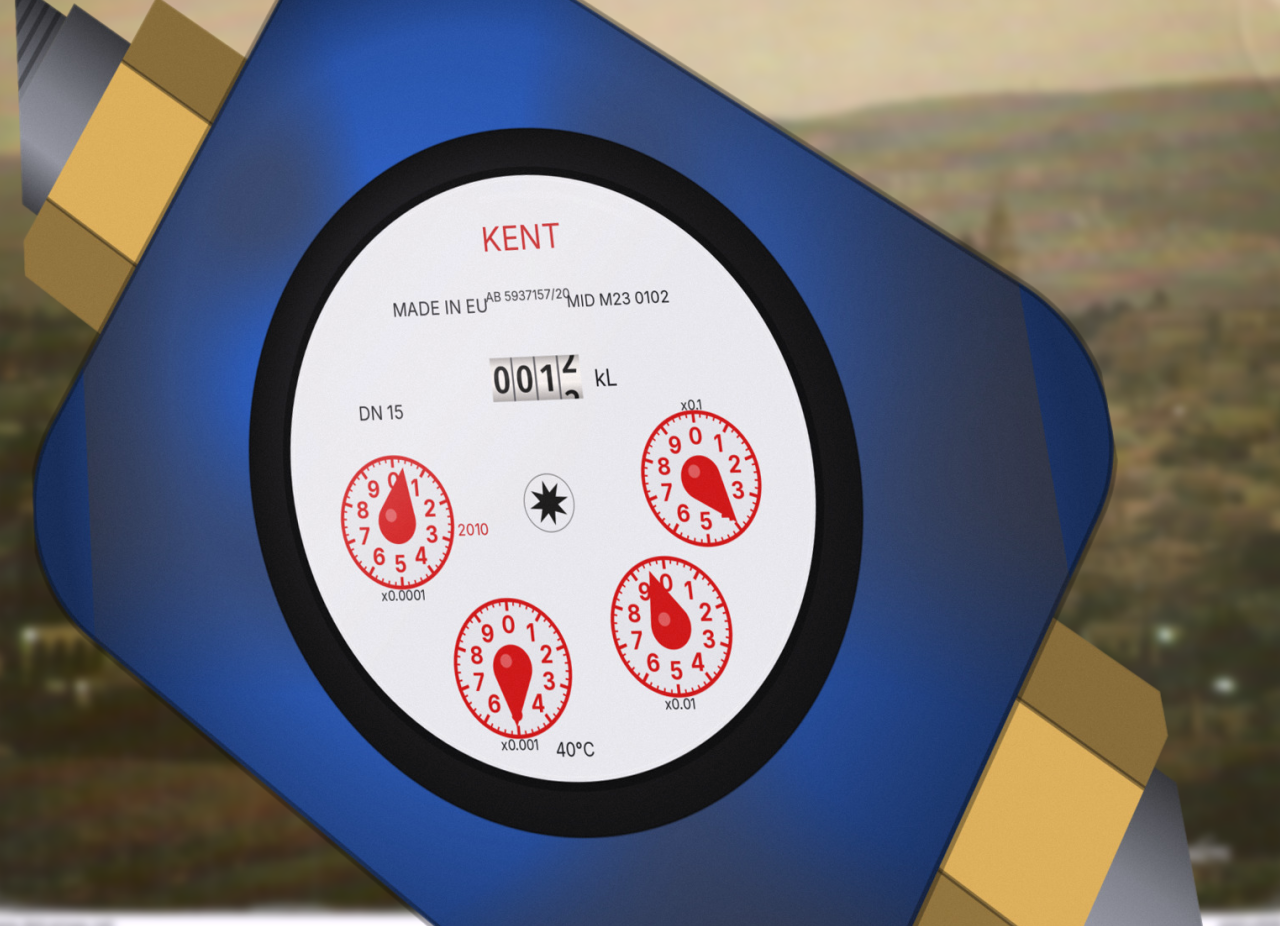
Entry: 12.3950
